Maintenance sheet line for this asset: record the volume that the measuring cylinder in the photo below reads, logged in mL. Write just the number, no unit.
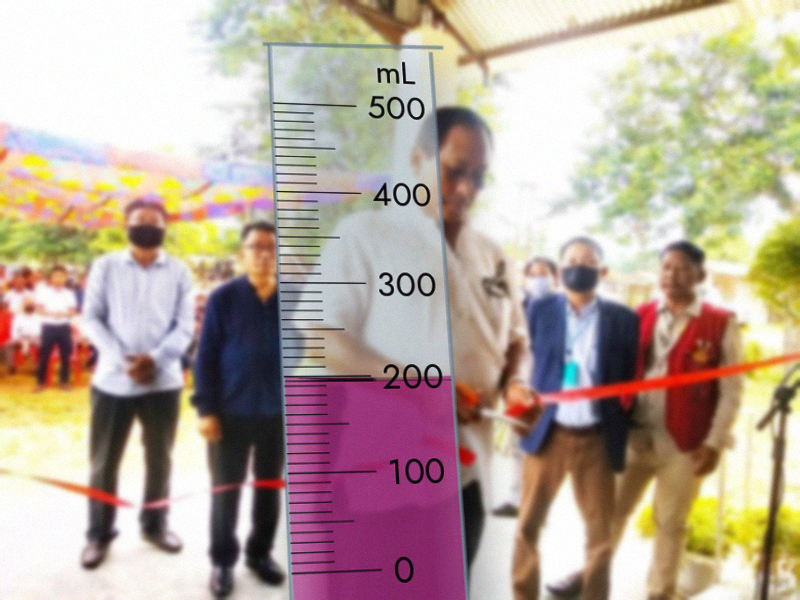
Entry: 195
